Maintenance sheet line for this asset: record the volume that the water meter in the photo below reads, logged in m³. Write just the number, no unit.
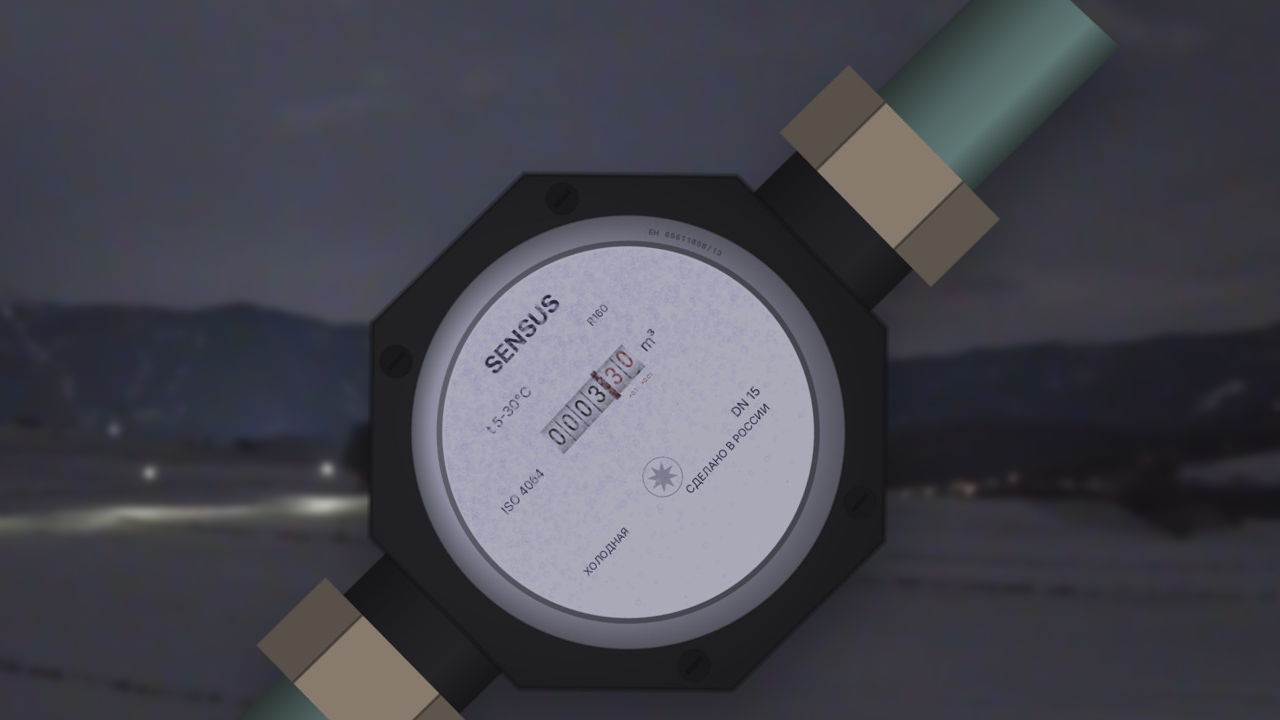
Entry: 3.30
